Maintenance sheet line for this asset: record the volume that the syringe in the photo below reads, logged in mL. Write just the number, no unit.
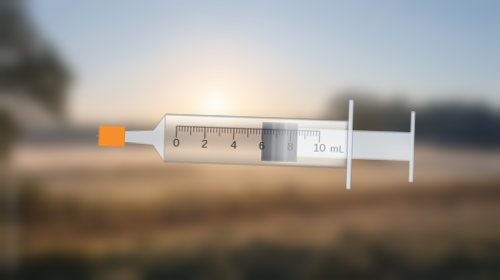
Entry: 6
